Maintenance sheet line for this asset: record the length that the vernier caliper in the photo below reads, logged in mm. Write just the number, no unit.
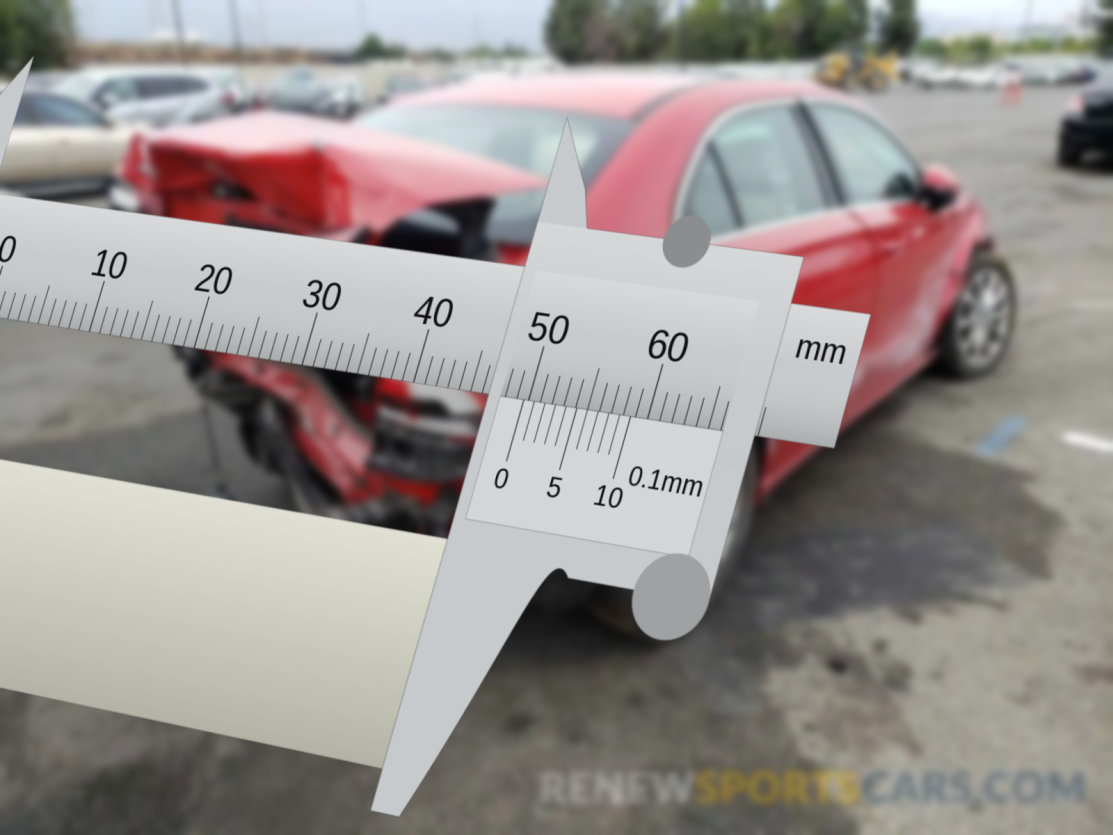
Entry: 49.6
